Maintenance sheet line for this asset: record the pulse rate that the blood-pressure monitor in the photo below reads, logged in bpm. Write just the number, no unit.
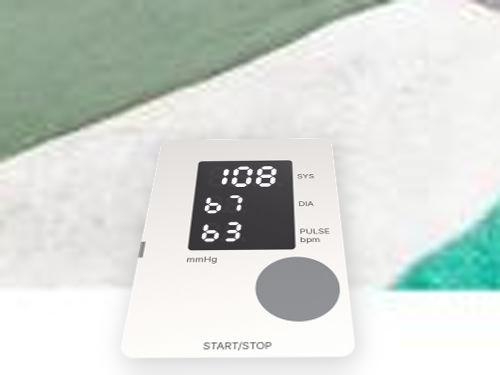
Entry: 63
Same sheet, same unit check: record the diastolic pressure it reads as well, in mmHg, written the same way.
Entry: 67
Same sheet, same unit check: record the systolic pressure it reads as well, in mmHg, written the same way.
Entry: 108
